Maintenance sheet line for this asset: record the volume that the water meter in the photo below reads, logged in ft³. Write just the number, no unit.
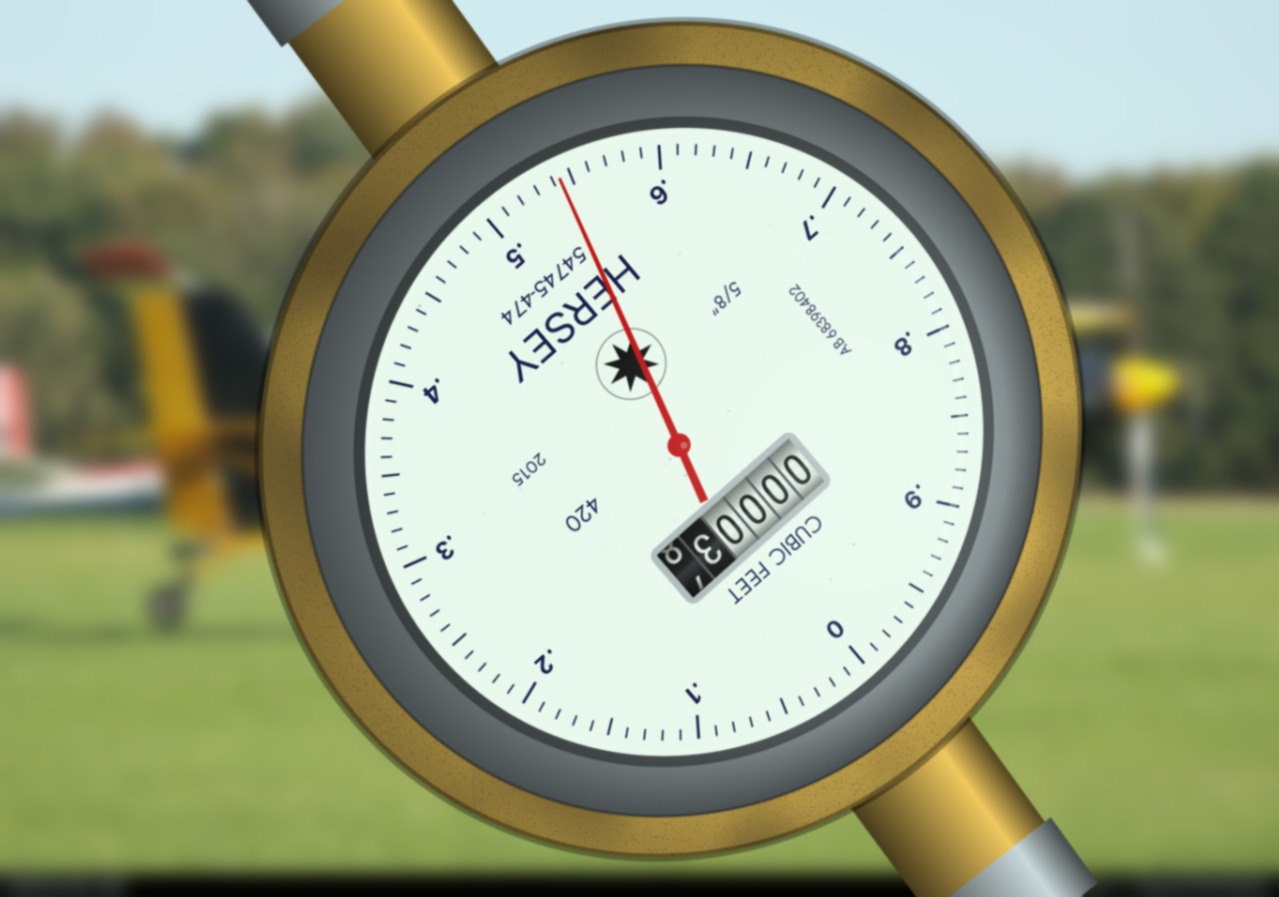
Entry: 37.54
